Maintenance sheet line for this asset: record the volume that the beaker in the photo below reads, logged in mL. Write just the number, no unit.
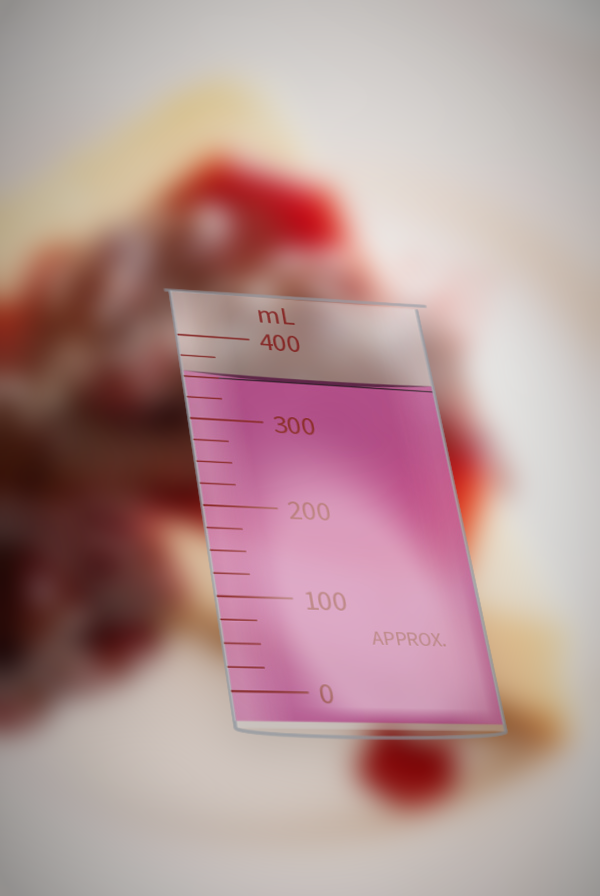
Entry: 350
